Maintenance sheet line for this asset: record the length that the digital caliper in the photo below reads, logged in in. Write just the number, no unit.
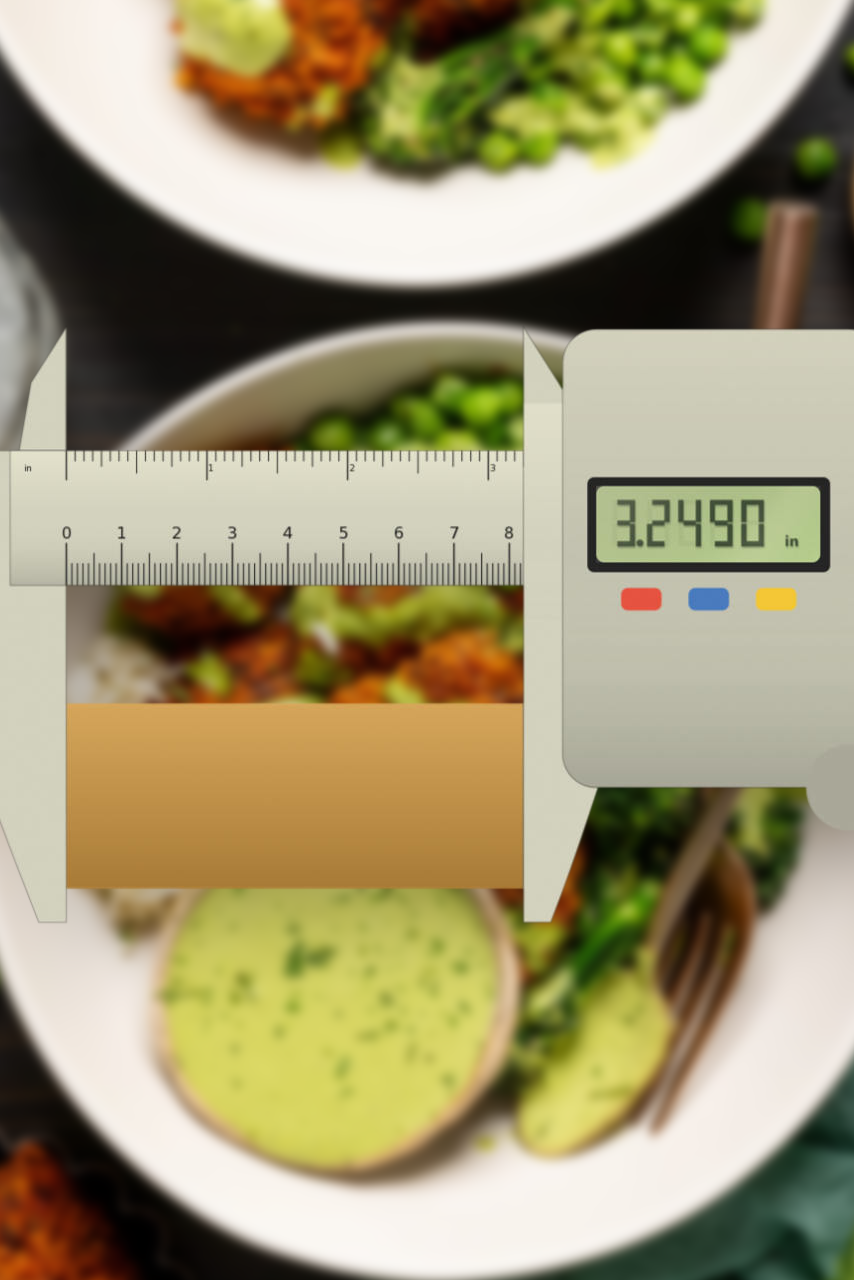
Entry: 3.2490
